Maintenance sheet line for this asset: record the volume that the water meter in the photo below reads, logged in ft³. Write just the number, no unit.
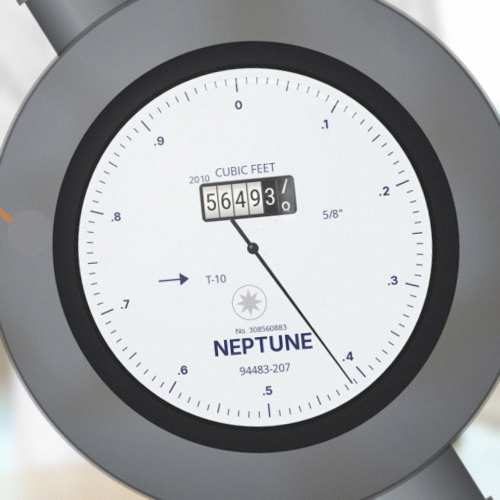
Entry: 564937.41
